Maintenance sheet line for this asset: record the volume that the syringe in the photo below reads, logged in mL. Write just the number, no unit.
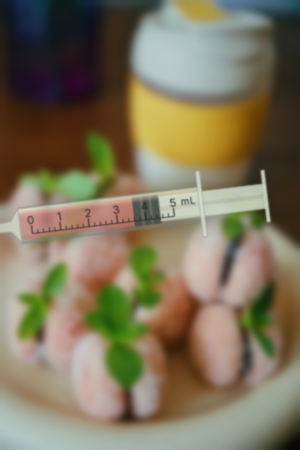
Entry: 3.6
